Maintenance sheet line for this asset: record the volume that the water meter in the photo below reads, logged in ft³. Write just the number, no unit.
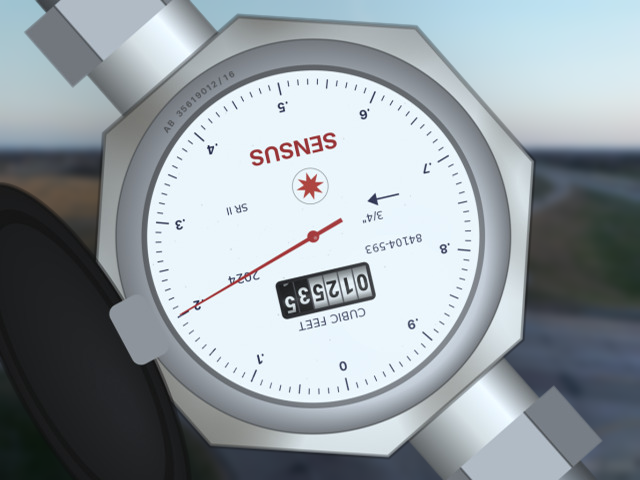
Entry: 12535.20
